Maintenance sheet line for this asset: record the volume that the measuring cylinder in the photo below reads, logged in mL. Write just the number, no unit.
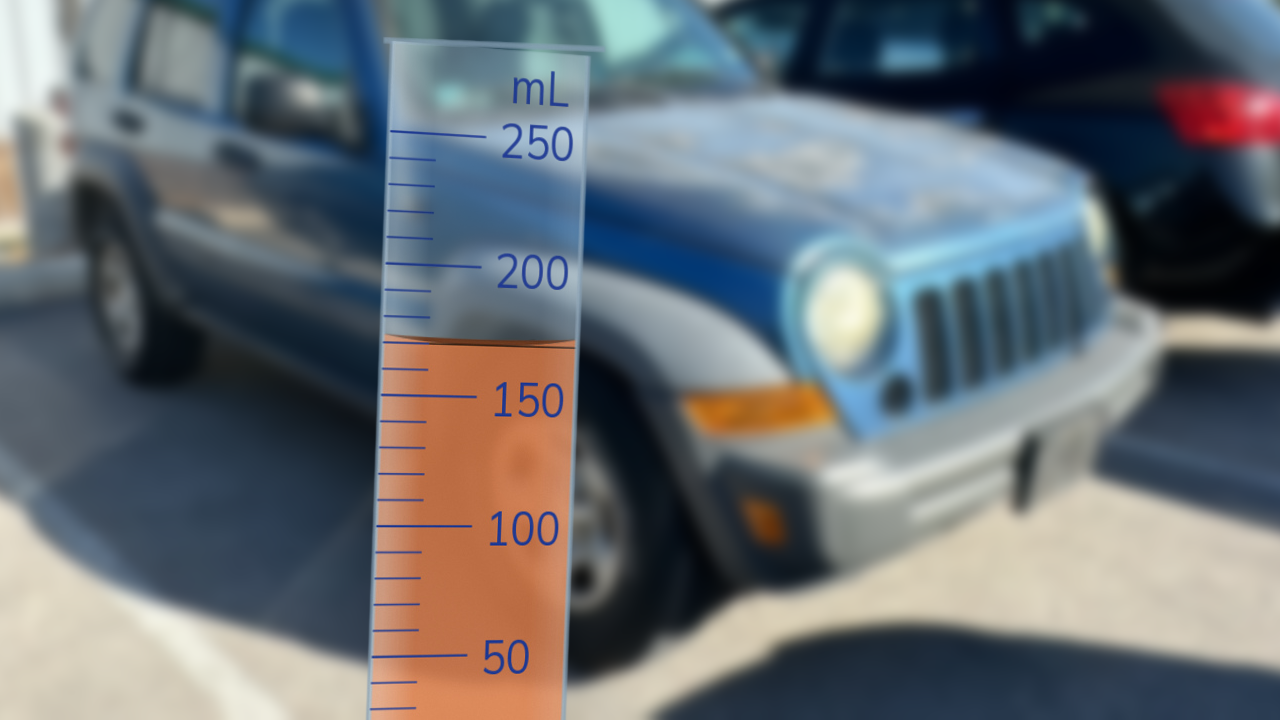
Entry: 170
